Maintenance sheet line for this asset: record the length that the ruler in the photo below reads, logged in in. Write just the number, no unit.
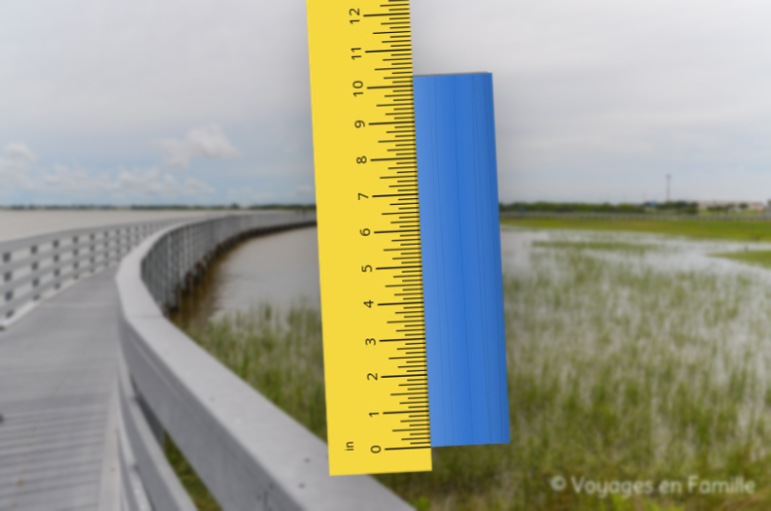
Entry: 10.25
